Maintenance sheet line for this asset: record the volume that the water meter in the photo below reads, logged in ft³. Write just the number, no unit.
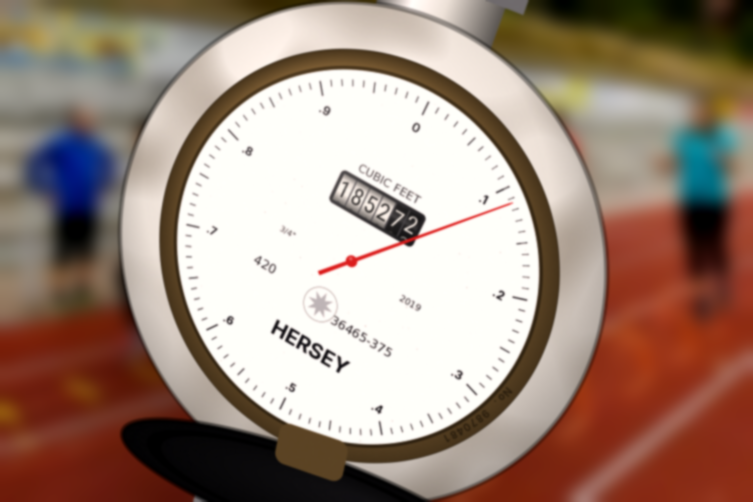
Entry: 185272.11
